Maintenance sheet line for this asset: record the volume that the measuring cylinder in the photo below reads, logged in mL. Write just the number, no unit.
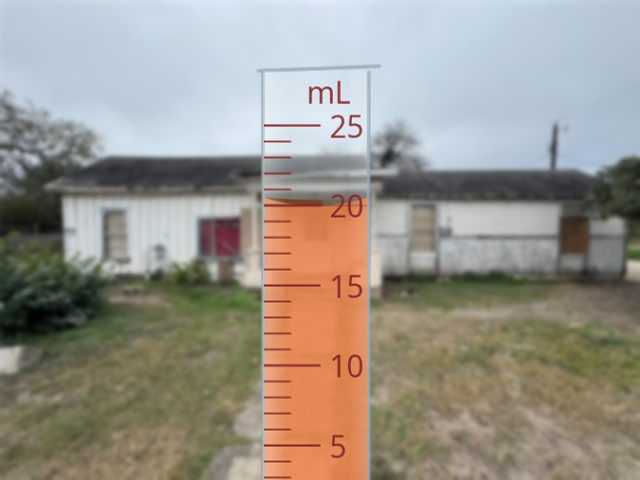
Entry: 20
